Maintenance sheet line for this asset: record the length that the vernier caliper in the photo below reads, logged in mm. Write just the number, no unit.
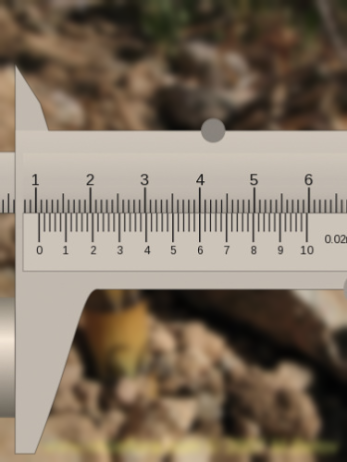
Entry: 10.6
